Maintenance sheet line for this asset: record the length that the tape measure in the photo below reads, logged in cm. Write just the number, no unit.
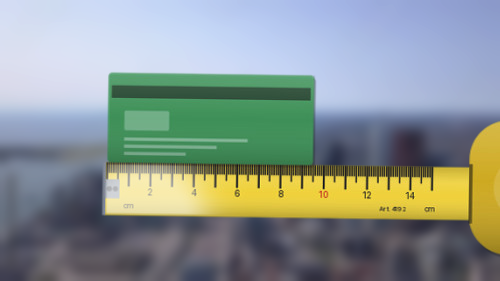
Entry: 9.5
